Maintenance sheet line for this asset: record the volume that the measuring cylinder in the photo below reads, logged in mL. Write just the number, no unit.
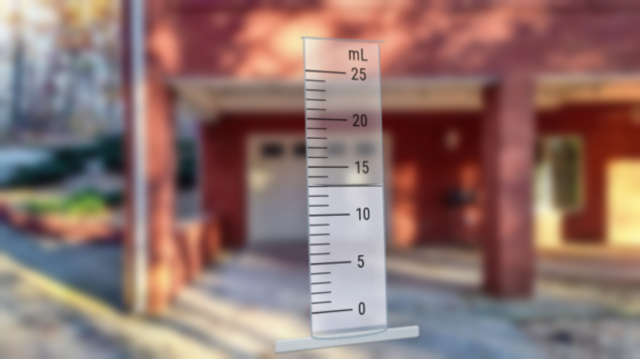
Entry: 13
